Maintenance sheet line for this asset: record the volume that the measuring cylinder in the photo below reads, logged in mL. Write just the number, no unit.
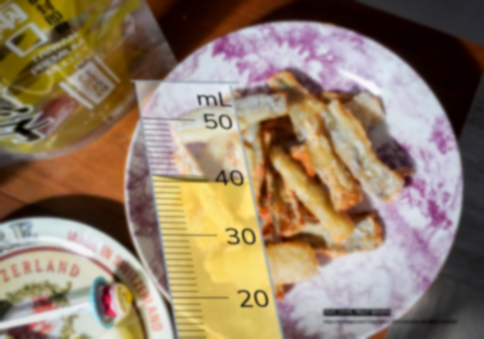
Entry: 39
